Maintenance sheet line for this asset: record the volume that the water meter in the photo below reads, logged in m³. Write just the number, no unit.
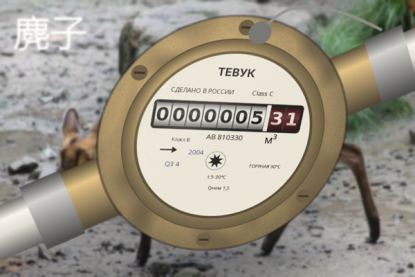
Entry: 5.31
